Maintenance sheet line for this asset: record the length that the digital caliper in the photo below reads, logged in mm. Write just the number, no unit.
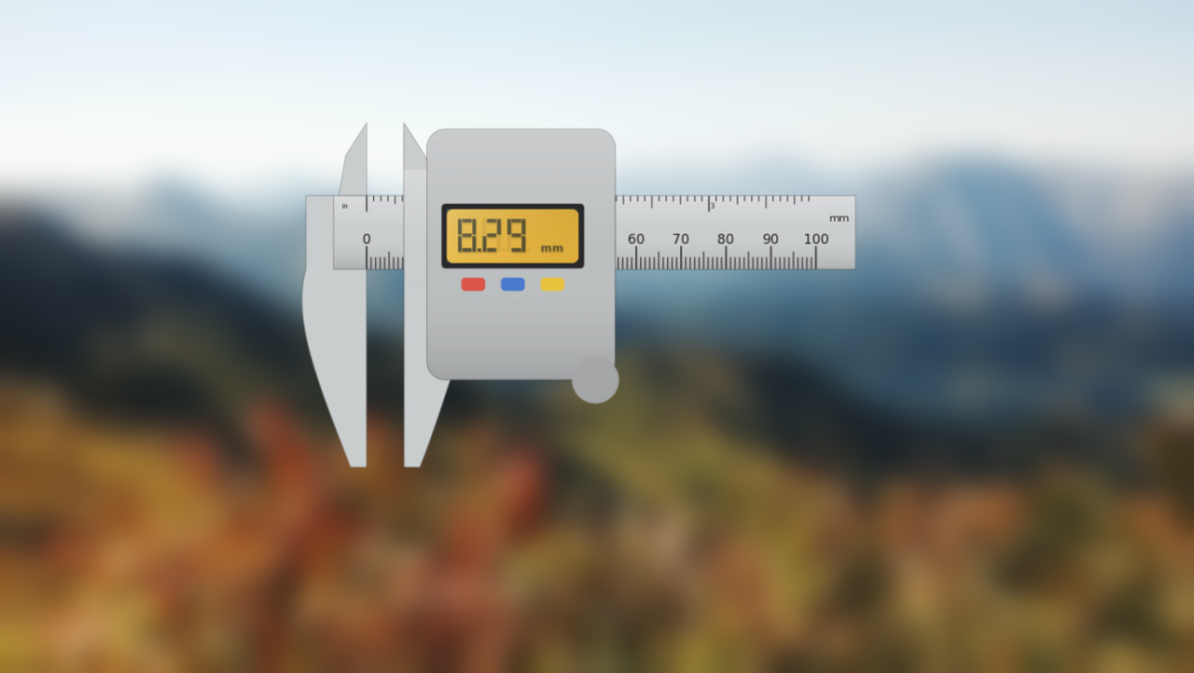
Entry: 8.29
